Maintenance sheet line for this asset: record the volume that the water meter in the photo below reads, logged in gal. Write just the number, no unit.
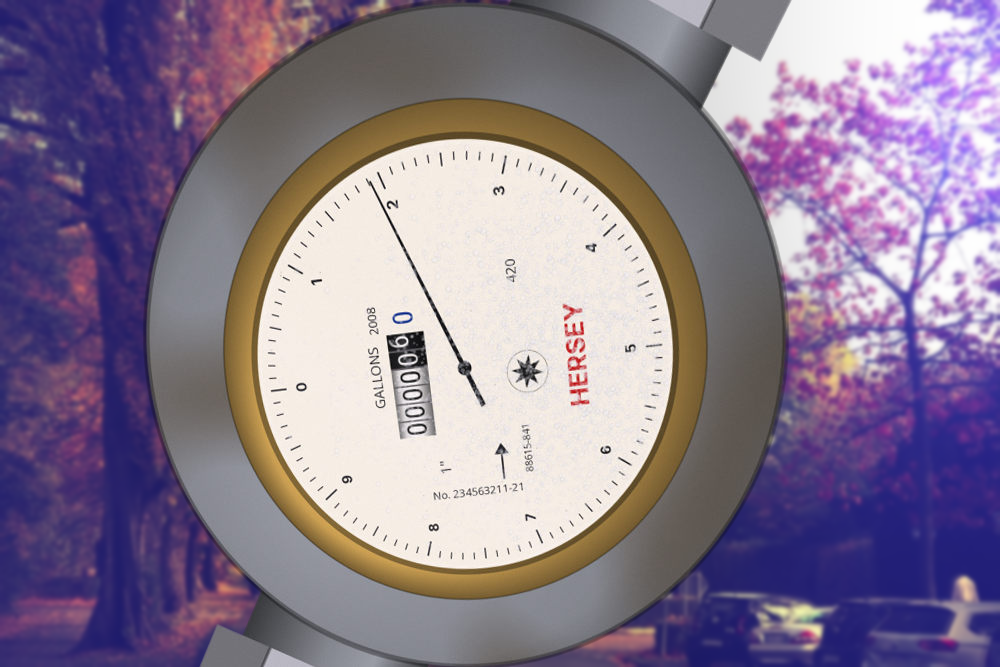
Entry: 61.9
